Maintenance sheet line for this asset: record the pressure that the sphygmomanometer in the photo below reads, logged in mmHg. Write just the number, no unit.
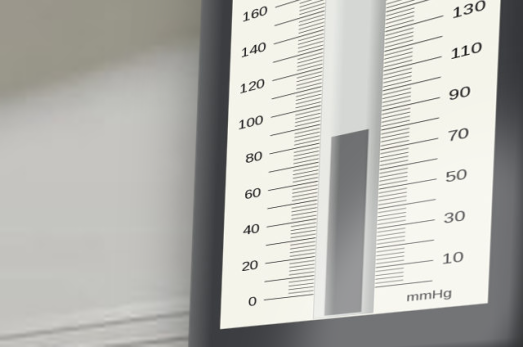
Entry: 82
